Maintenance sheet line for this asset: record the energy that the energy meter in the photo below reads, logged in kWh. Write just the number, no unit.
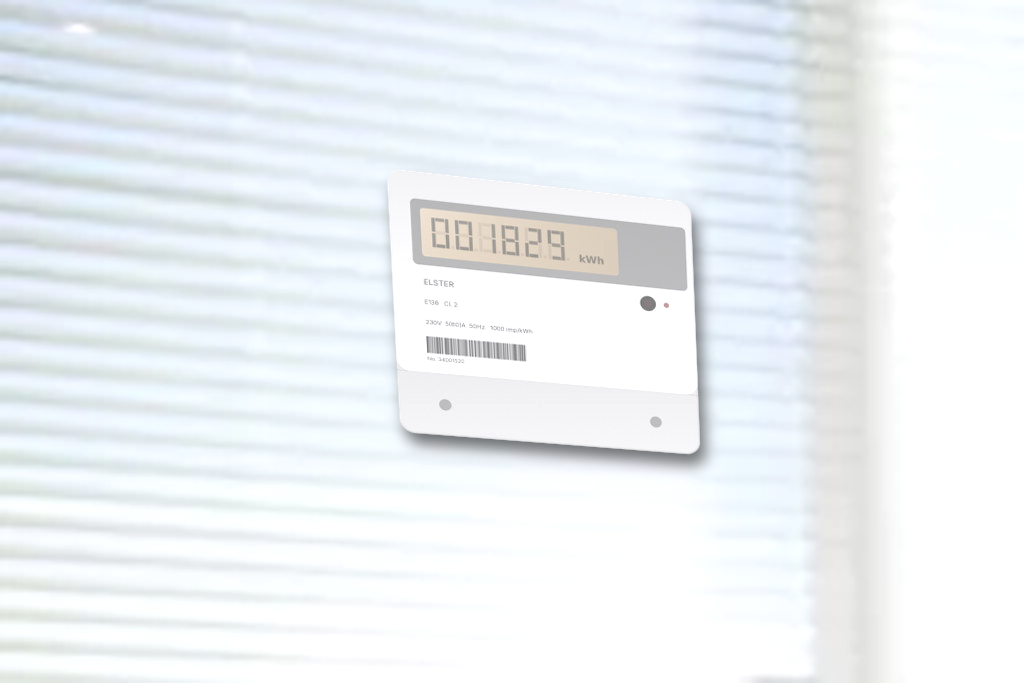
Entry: 1829
